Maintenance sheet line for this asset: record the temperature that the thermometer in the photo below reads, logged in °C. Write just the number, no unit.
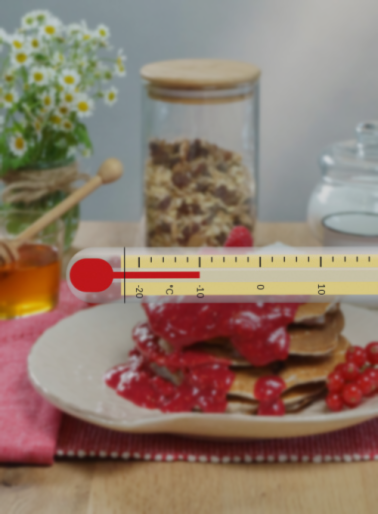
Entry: -10
